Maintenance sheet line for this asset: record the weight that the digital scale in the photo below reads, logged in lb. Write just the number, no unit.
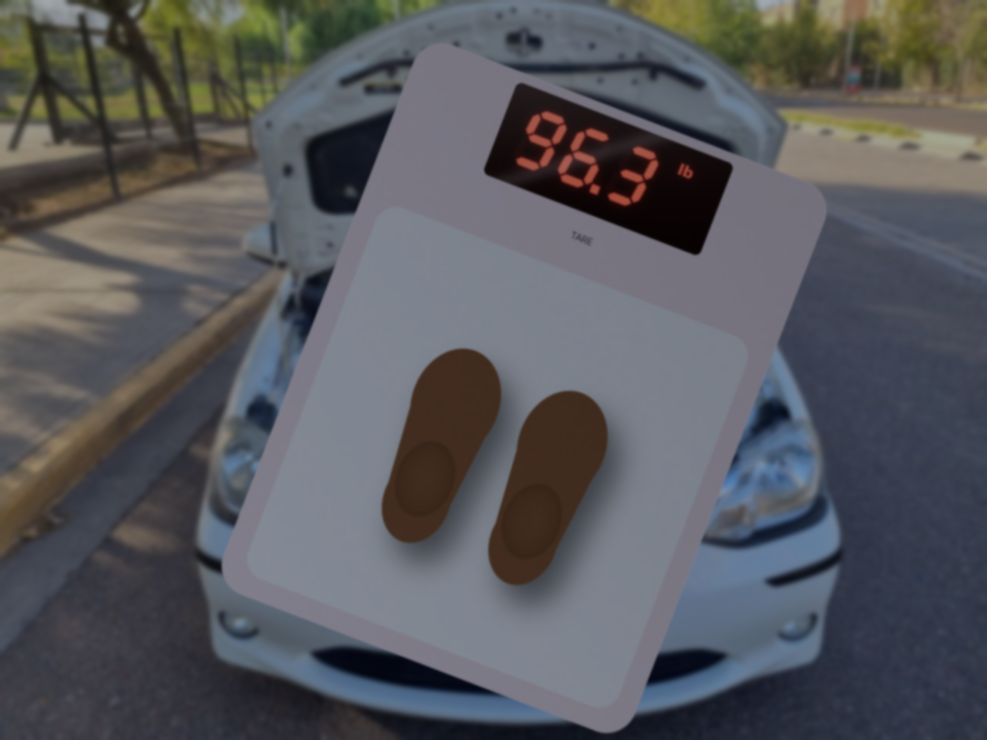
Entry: 96.3
